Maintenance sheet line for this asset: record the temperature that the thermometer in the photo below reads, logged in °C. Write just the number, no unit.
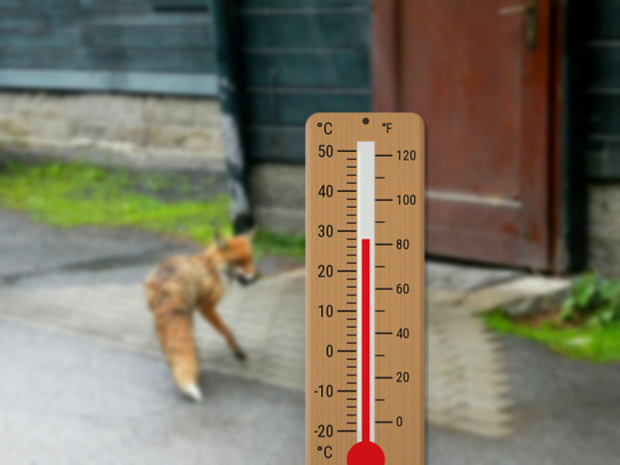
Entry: 28
